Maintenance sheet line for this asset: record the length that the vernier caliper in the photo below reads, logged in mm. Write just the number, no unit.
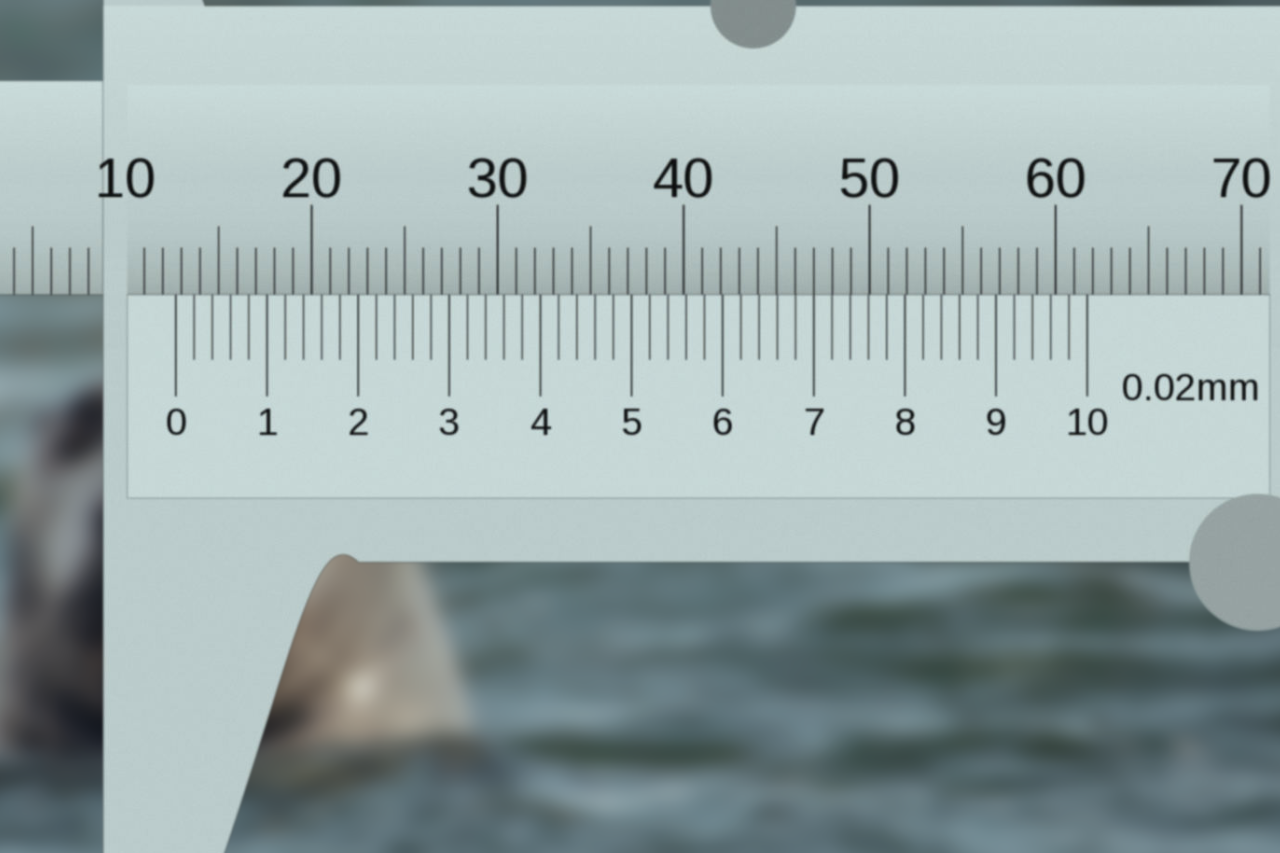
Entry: 12.7
